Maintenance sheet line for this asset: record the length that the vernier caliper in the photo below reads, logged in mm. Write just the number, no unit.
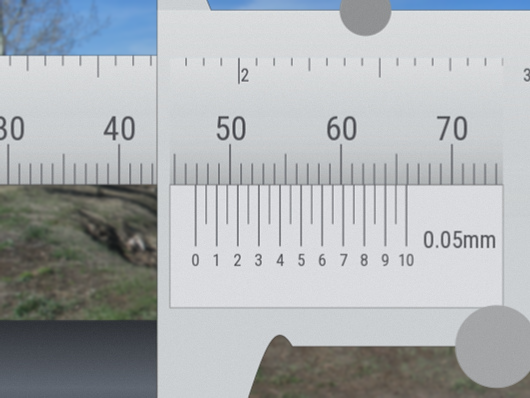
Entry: 46.9
